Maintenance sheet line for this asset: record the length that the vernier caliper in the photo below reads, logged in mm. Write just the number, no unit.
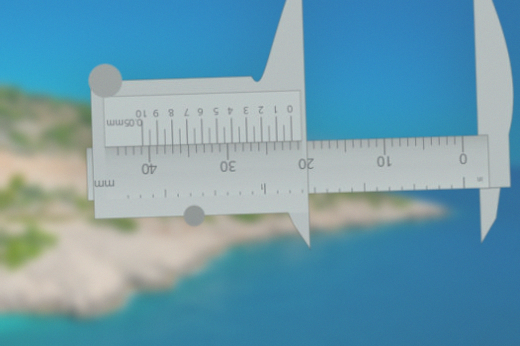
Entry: 21.8
